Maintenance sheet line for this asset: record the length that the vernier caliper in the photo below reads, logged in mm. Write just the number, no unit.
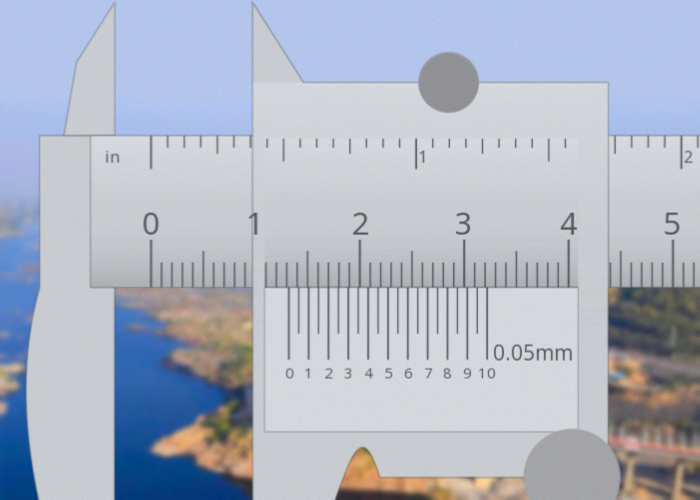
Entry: 13.2
